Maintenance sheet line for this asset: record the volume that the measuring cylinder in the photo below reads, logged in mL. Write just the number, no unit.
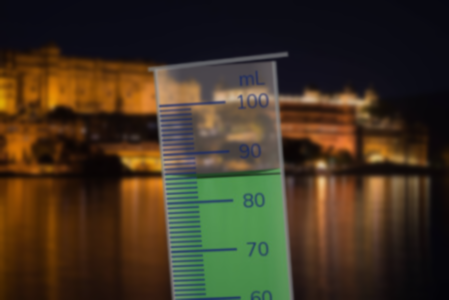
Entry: 85
